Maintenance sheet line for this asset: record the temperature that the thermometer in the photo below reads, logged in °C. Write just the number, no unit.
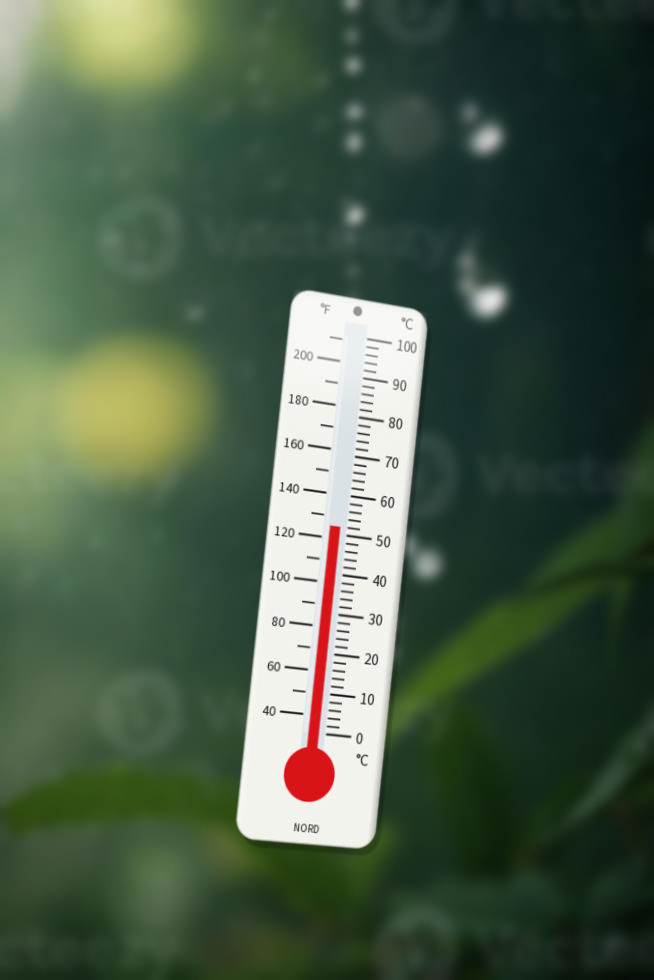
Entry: 52
